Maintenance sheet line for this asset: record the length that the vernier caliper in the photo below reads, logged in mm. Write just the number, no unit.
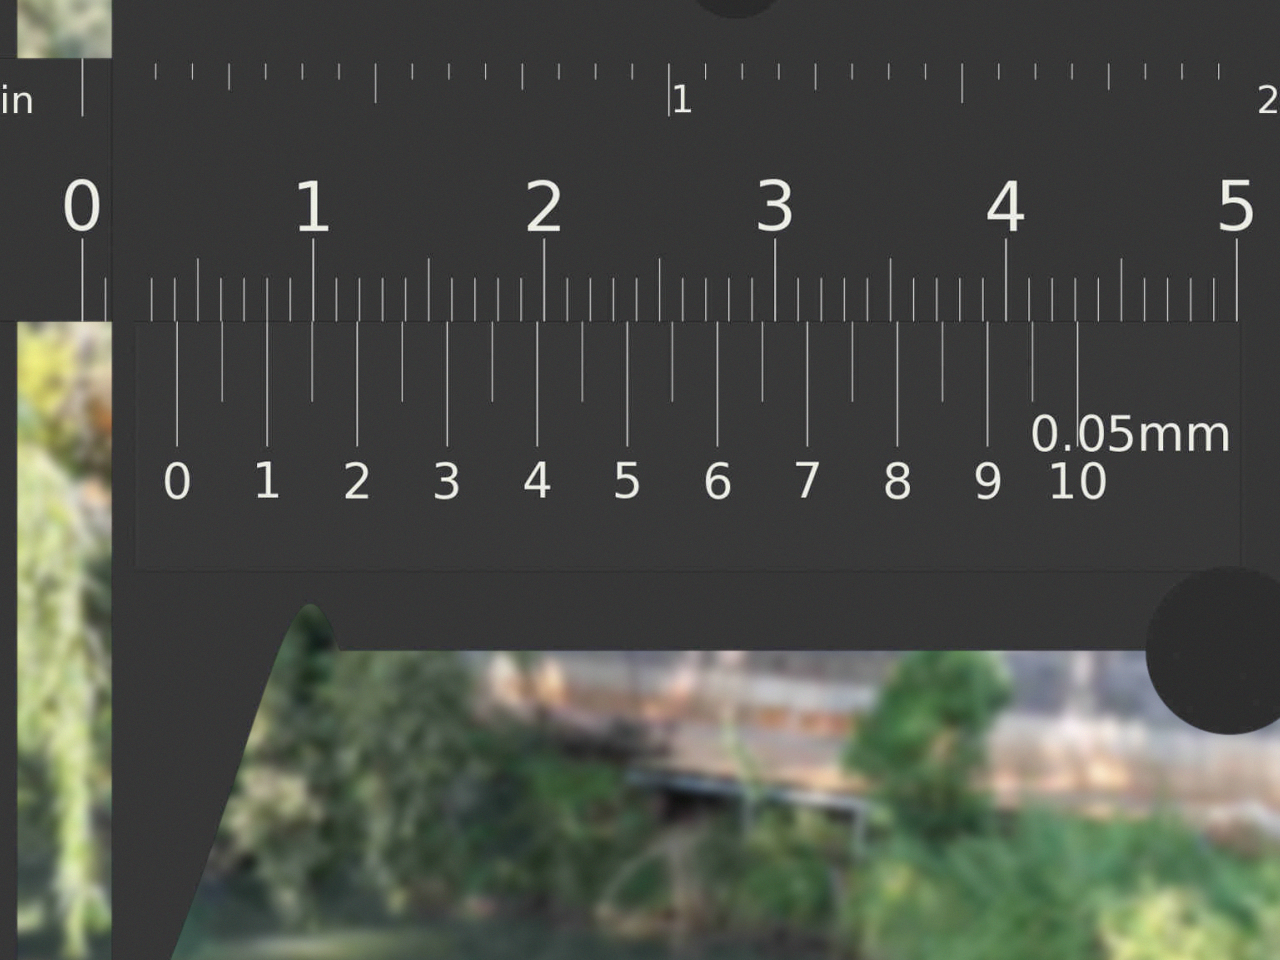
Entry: 4.1
